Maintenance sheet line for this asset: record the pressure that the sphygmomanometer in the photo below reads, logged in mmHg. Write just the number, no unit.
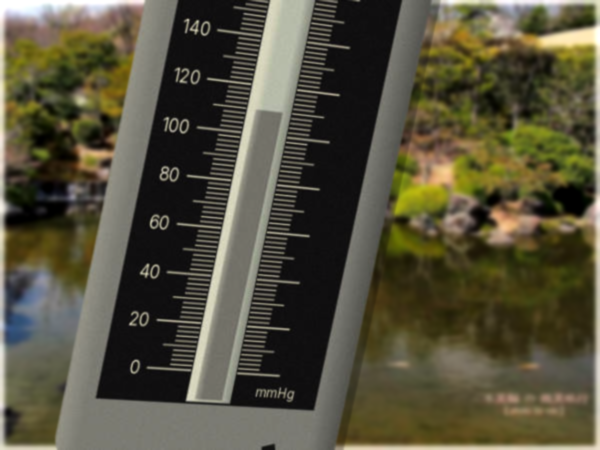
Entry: 110
